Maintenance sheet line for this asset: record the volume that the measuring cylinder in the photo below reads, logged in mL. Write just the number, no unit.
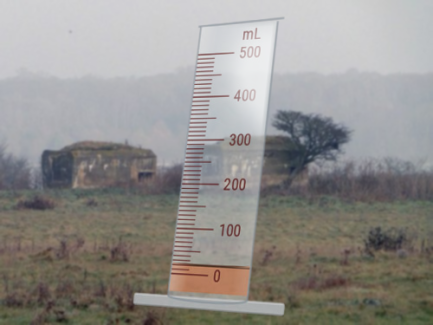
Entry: 20
